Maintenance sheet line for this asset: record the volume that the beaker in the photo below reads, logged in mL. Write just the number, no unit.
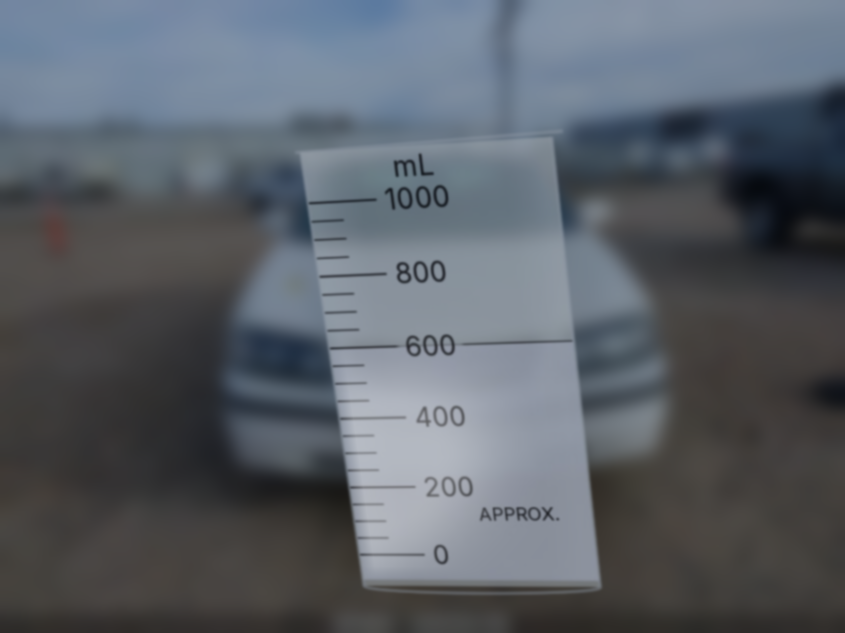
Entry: 600
